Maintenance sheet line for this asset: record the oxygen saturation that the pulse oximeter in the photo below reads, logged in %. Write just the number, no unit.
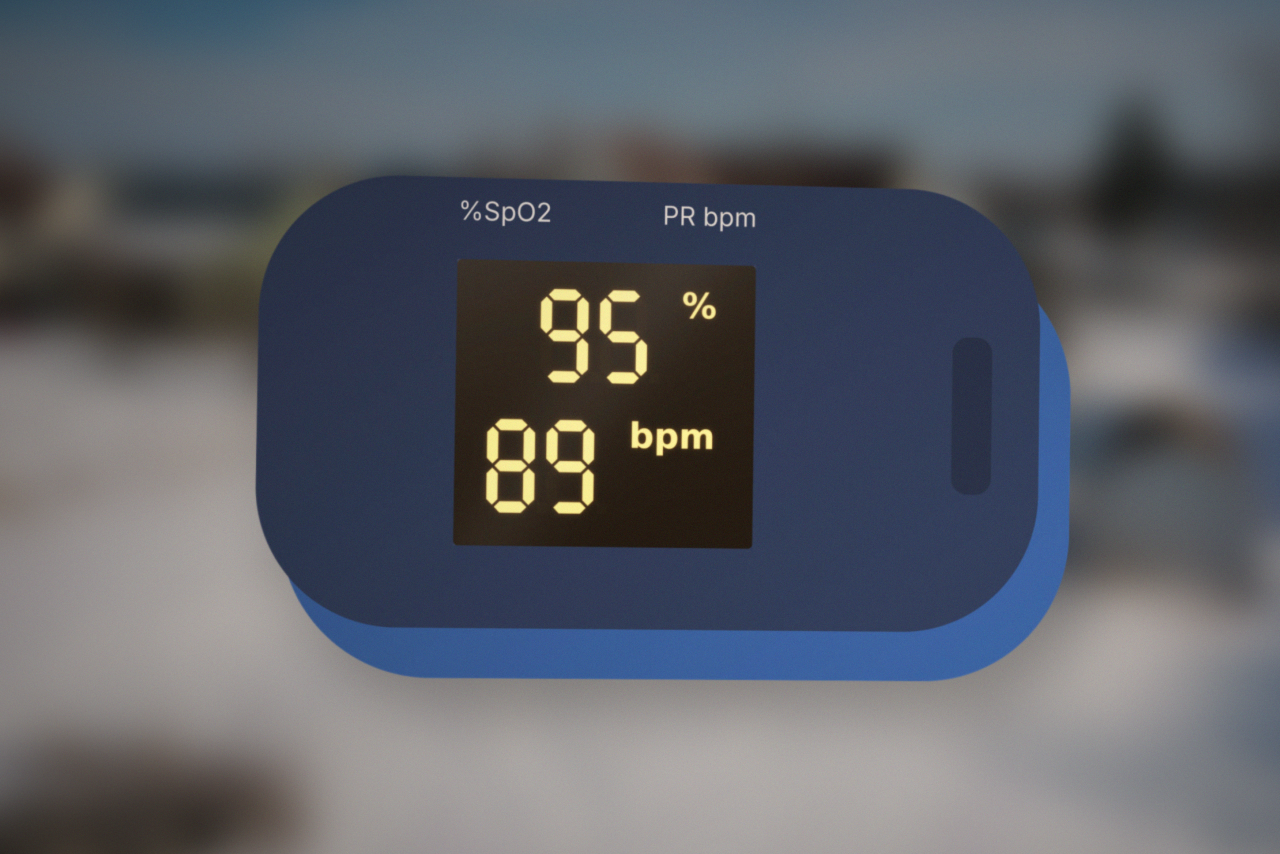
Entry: 95
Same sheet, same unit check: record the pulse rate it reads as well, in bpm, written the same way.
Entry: 89
